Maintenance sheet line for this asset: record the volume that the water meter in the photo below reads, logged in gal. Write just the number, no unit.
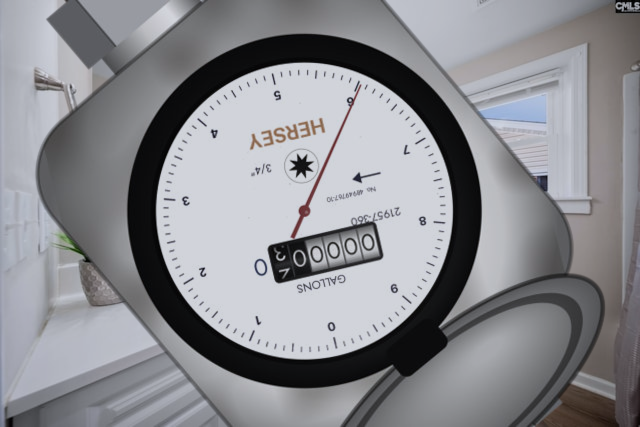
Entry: 26.0
